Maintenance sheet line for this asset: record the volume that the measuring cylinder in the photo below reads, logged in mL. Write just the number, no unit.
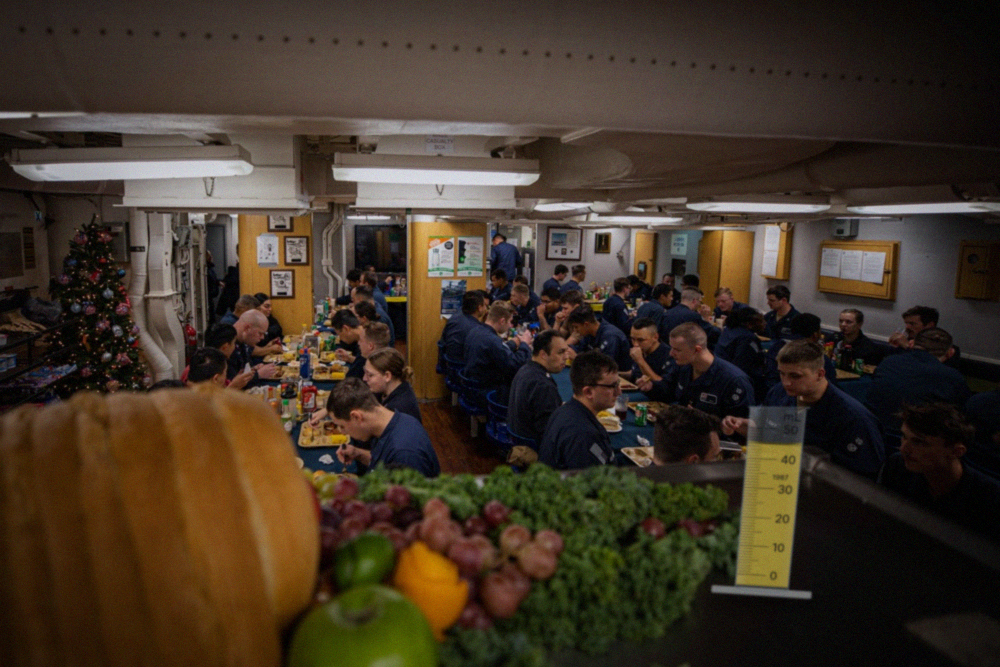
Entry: 45
